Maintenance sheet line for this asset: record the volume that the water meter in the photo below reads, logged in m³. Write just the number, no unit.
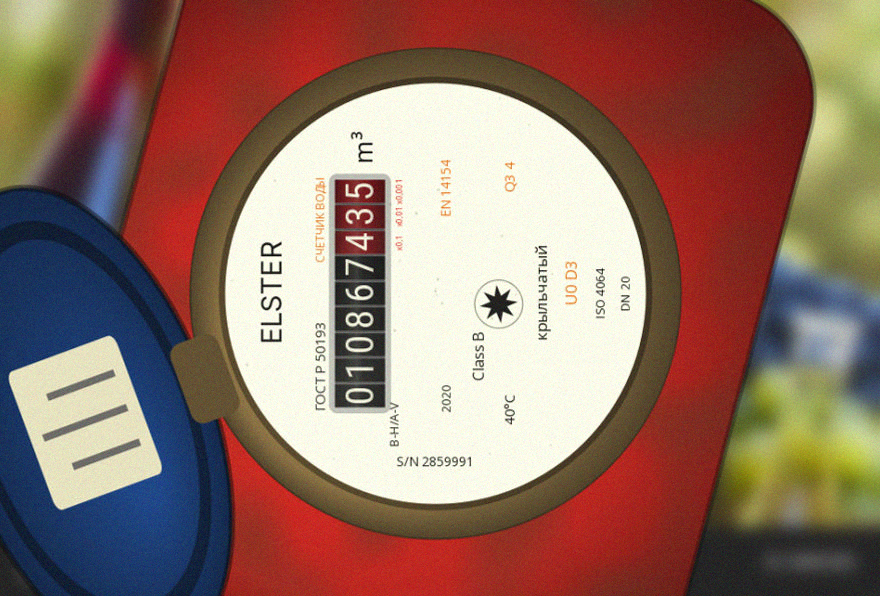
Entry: 10867.435
